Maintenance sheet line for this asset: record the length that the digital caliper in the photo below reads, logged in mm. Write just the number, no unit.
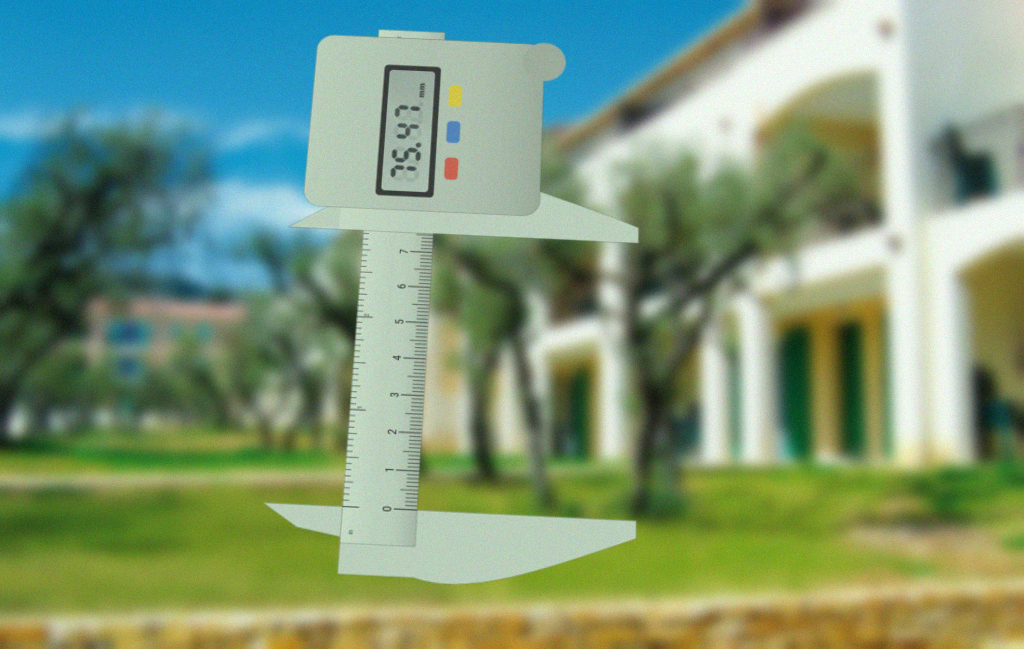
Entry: 75.47
